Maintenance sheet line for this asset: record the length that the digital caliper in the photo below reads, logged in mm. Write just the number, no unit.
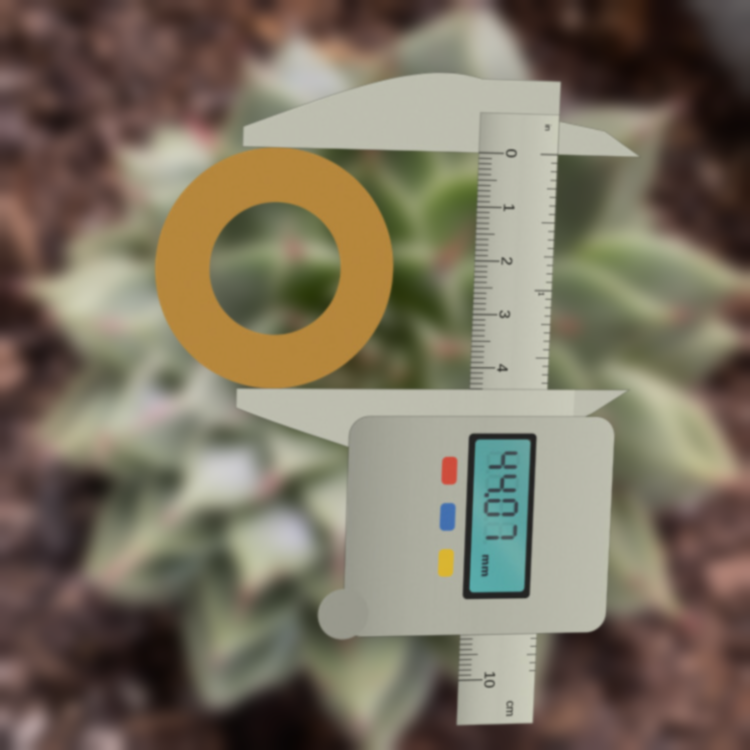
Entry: 44.07
